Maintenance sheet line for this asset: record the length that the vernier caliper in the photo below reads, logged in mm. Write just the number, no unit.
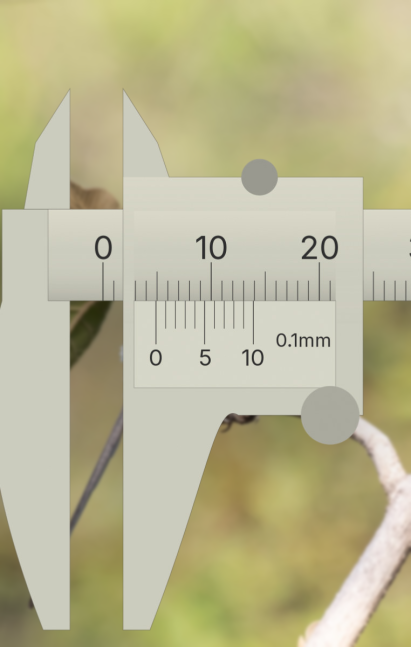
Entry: 4.9
